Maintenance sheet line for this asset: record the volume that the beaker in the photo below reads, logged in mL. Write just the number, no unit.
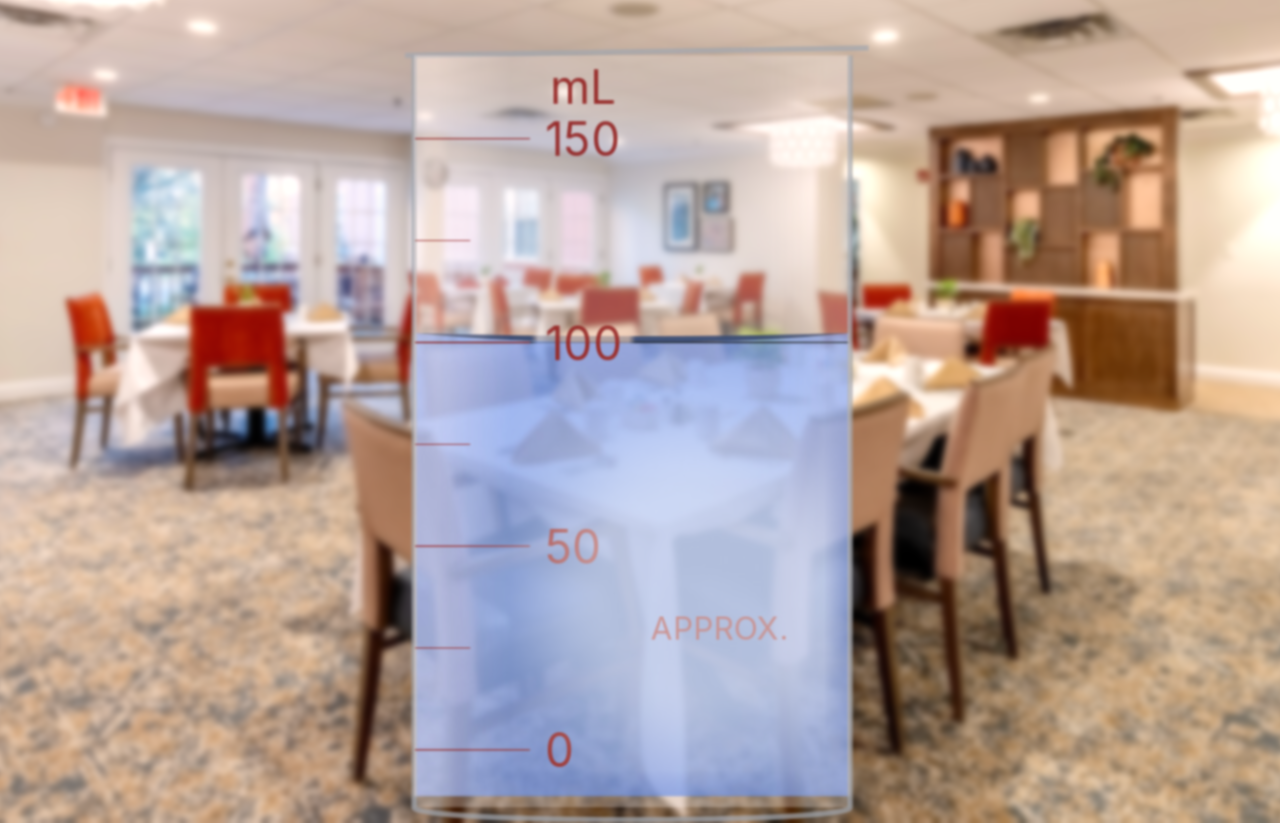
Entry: 100
